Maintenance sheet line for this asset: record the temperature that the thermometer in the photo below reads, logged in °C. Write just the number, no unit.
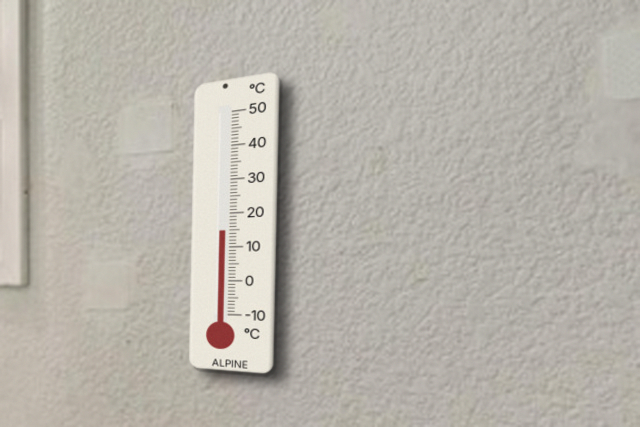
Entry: 15
